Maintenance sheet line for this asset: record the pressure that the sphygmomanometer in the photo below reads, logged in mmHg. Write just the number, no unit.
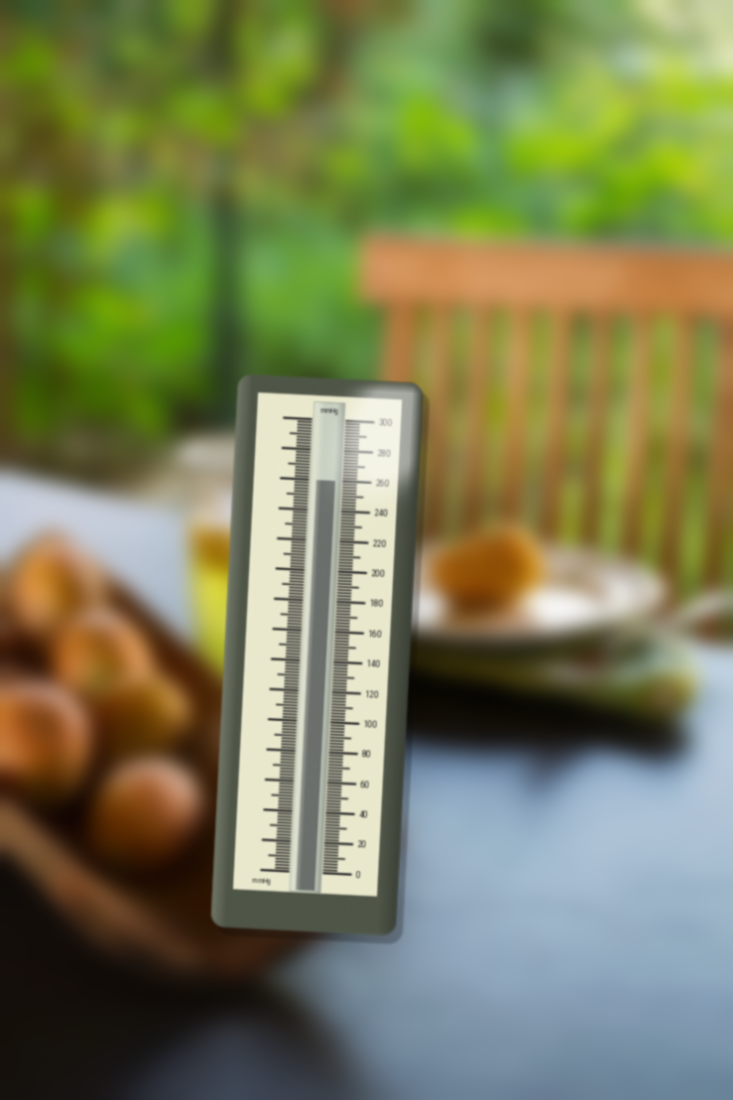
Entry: 260
